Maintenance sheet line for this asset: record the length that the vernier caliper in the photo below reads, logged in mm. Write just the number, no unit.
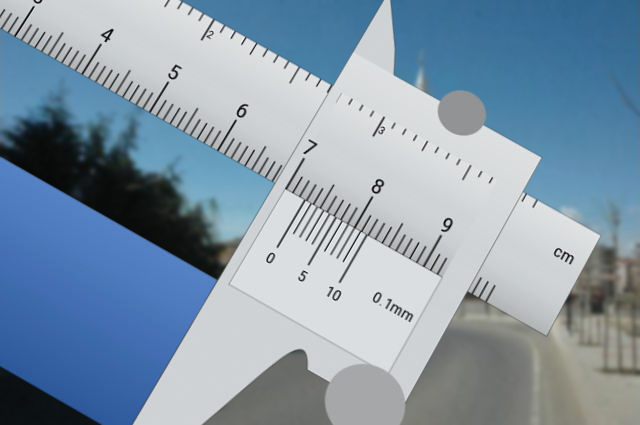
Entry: 72.8
